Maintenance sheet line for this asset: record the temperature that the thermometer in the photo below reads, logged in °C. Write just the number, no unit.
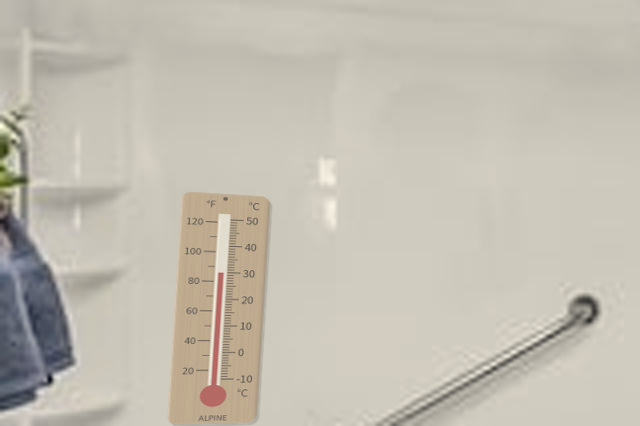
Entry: 30
